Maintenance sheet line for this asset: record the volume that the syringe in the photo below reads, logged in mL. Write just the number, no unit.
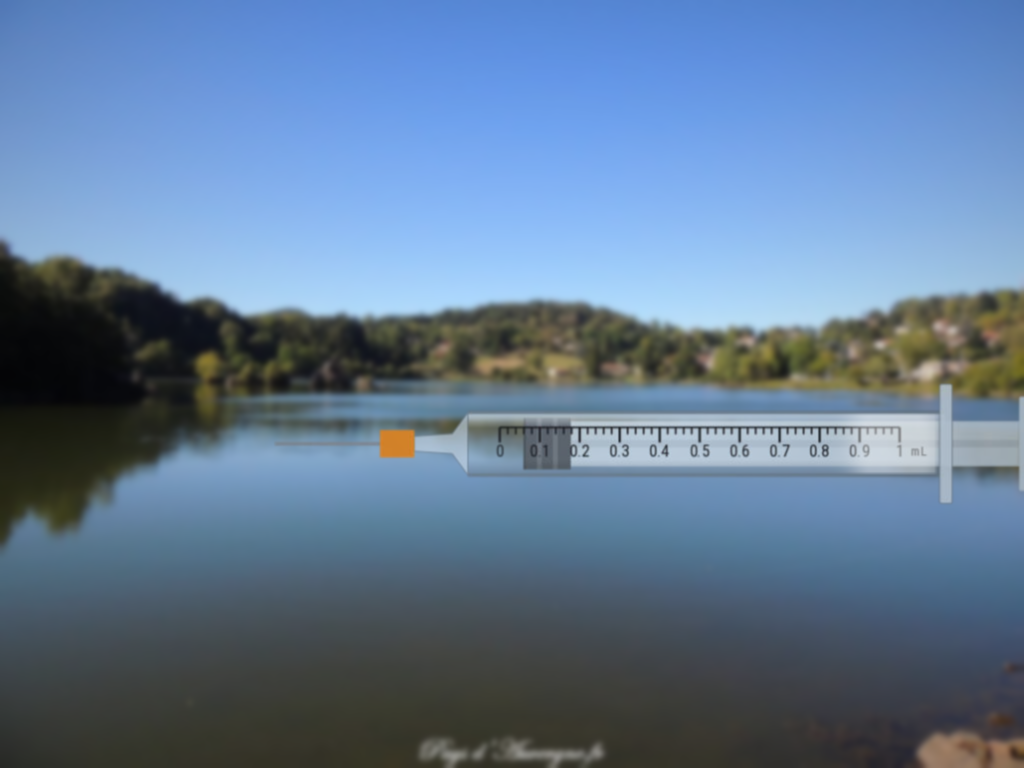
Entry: 0.06
